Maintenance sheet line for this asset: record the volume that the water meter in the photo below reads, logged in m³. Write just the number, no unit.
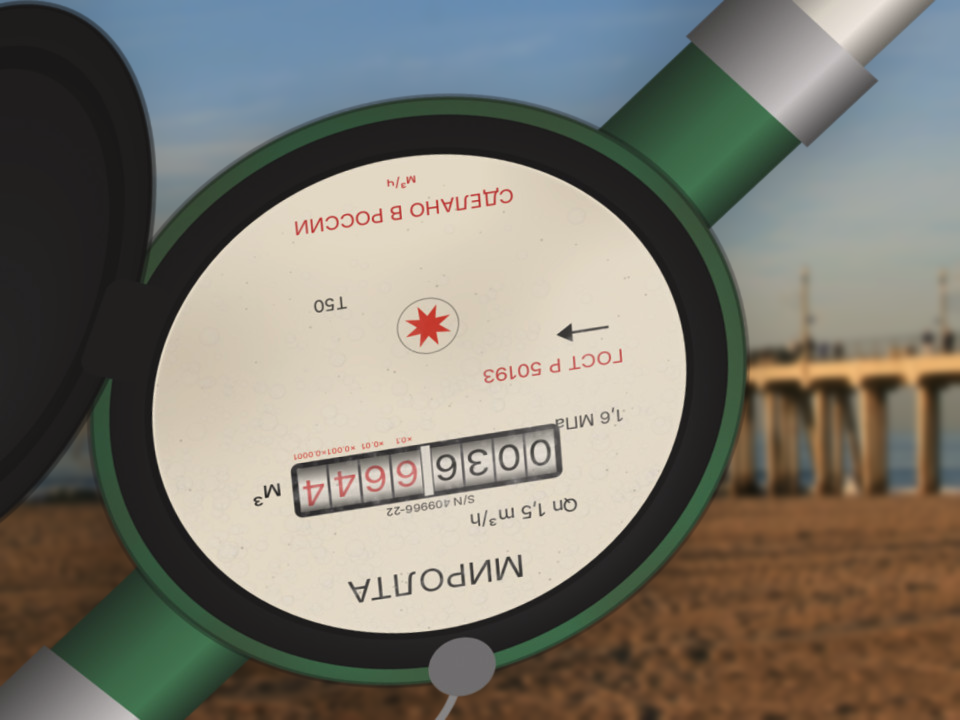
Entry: 36.6644
